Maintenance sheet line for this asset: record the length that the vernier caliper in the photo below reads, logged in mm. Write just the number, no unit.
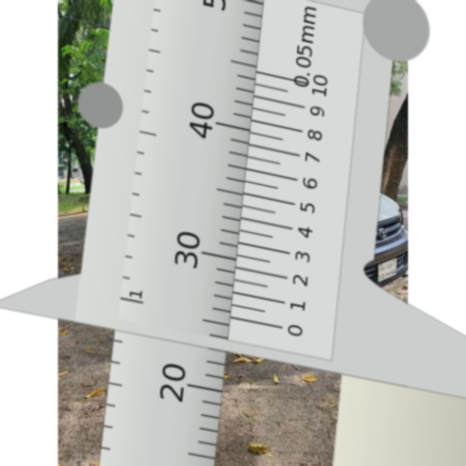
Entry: 25.6
